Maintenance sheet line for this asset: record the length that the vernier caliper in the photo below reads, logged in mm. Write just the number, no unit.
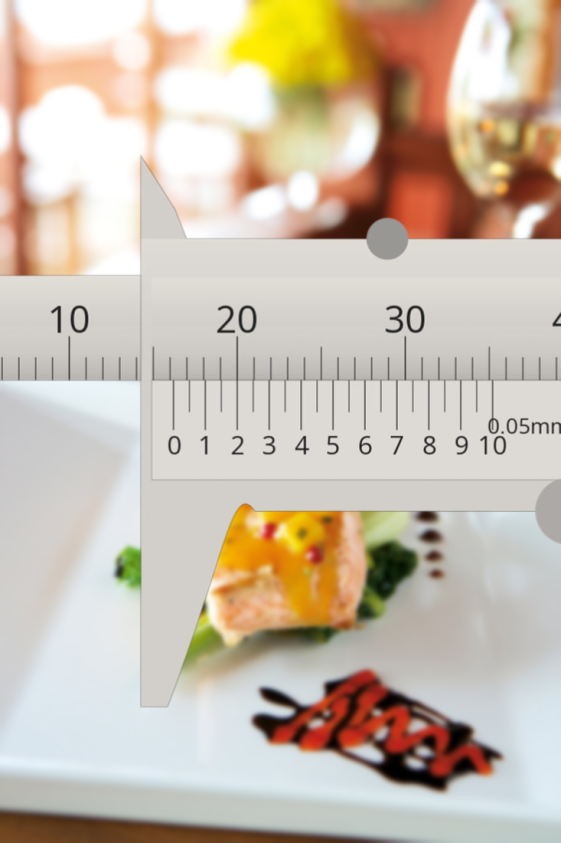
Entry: 16.2
